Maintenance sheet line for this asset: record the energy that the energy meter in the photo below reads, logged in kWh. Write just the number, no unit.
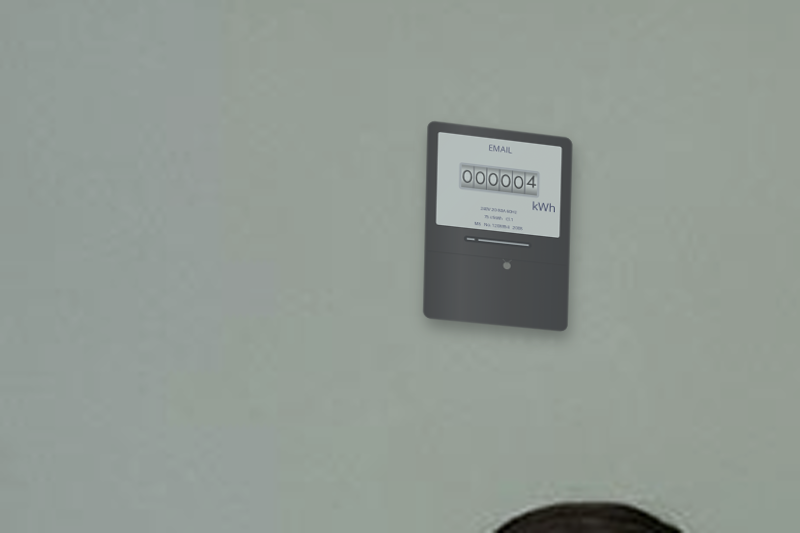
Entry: 4
